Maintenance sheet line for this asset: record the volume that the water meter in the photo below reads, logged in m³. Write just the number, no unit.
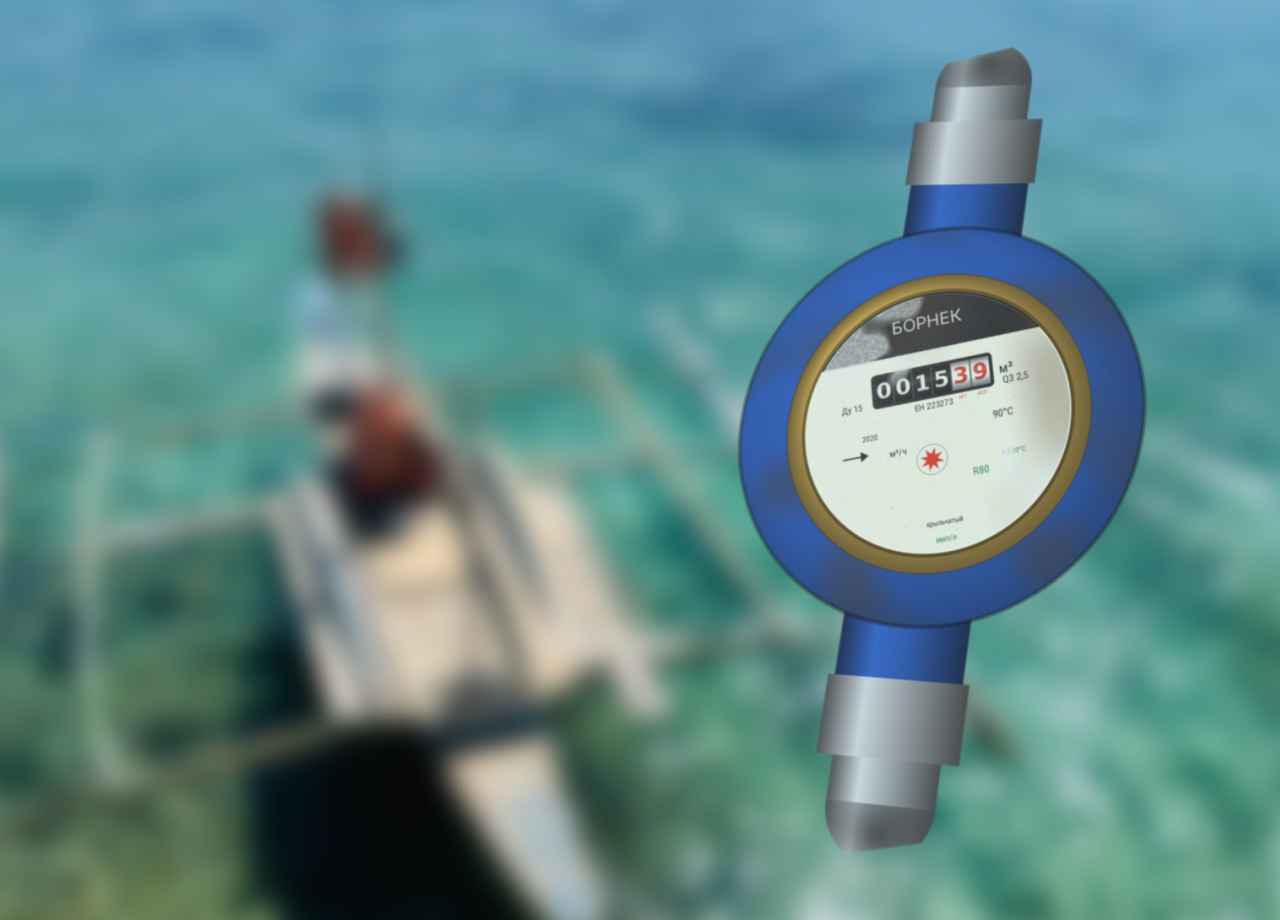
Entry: 15.39
